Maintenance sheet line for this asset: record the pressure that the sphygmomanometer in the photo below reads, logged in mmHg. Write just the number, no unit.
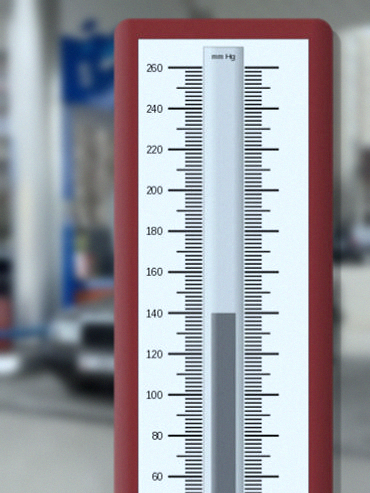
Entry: 140
